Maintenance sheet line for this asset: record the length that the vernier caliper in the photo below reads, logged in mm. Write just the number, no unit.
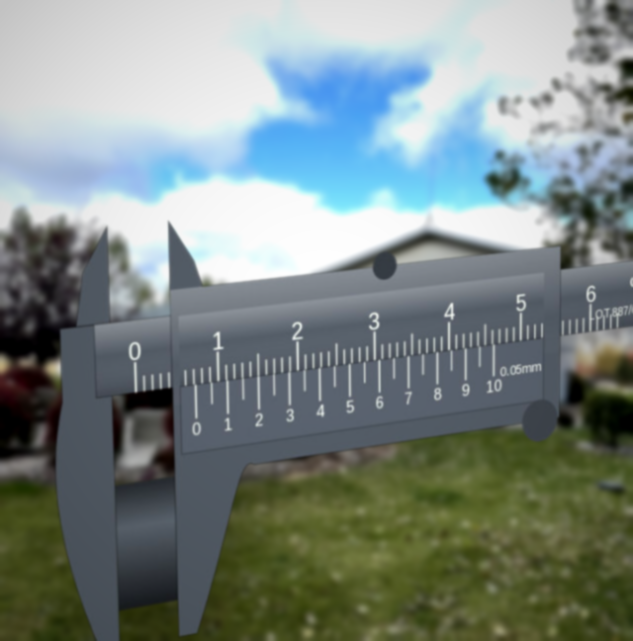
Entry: 7.2
